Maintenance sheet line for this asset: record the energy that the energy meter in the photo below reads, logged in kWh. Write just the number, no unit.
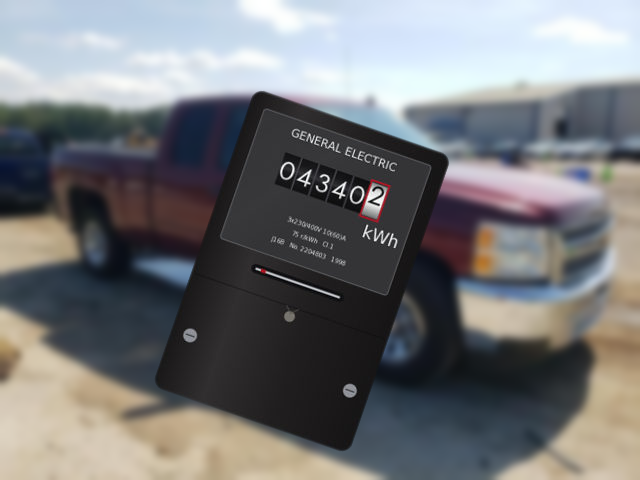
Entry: 4340.2
